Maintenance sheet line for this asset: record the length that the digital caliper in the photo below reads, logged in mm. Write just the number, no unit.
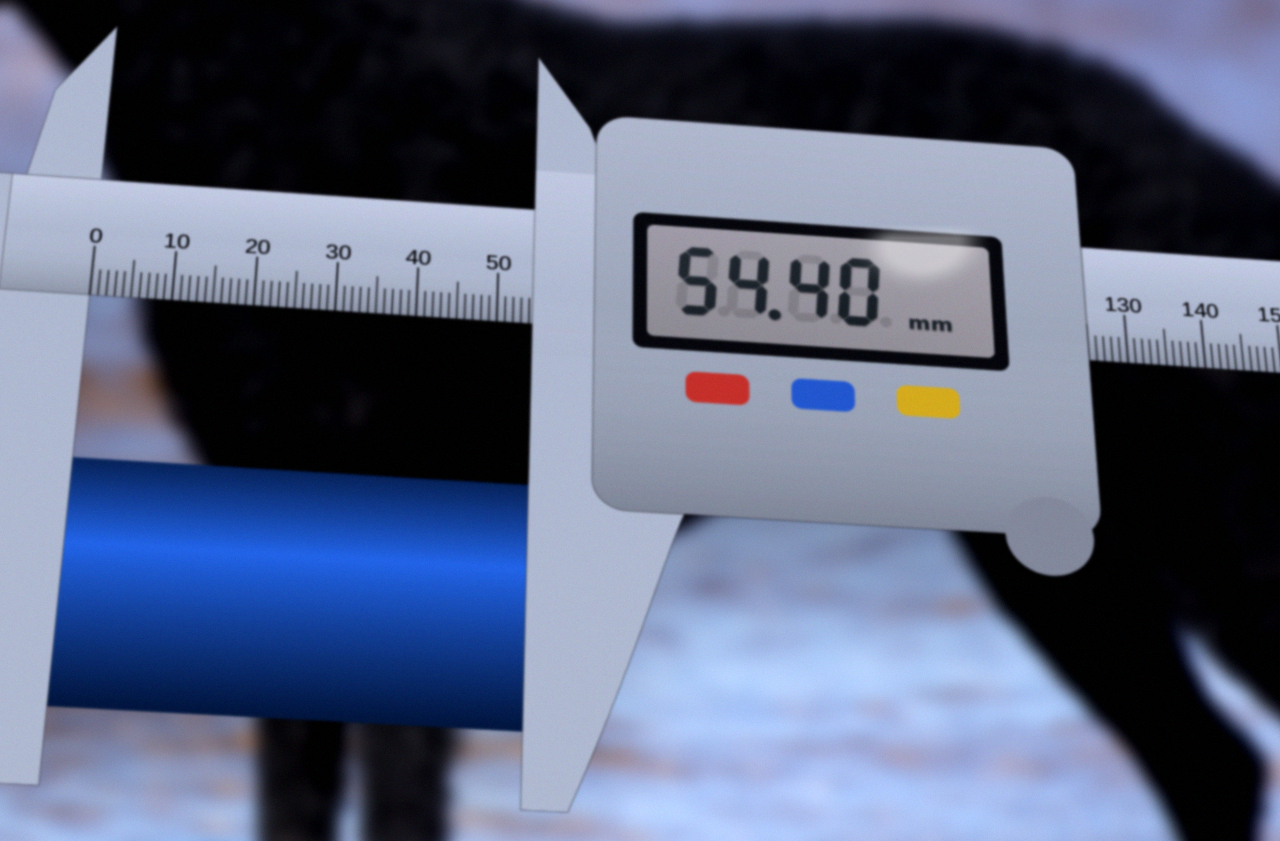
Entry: 54.40
